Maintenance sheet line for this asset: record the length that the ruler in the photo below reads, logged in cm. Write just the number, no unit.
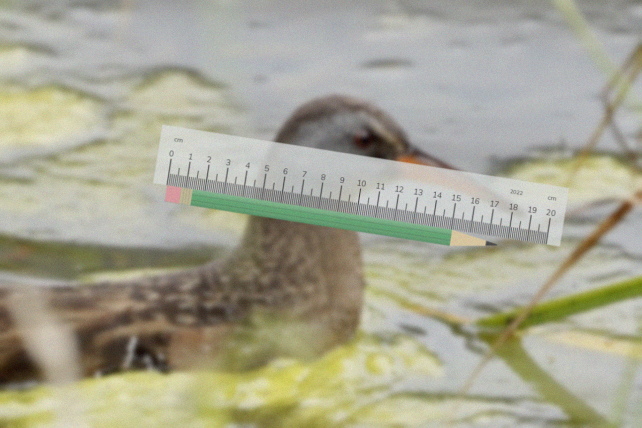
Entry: 17.5
